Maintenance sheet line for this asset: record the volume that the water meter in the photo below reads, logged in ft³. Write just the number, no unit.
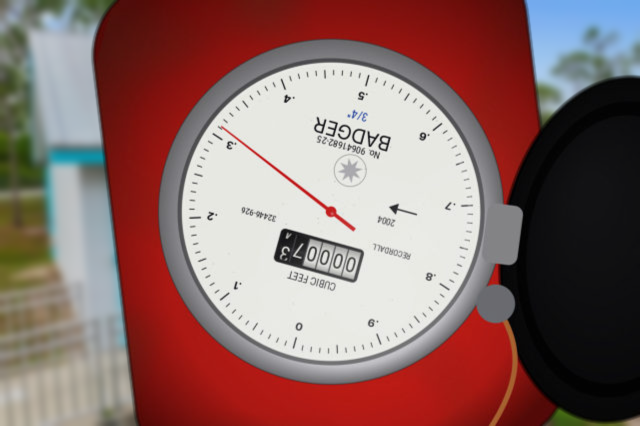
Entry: 73.31
